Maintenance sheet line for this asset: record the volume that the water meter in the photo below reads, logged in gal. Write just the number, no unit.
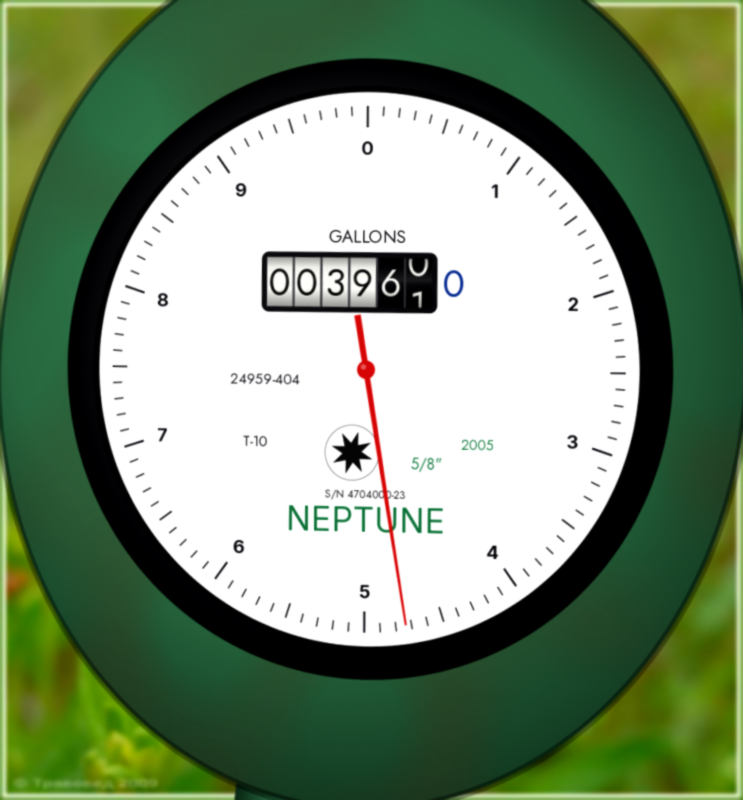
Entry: 39604.7
